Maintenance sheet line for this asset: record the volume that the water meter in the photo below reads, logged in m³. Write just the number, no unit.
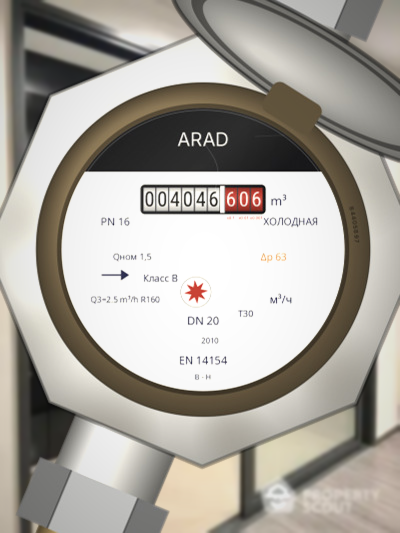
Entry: 4046.606
